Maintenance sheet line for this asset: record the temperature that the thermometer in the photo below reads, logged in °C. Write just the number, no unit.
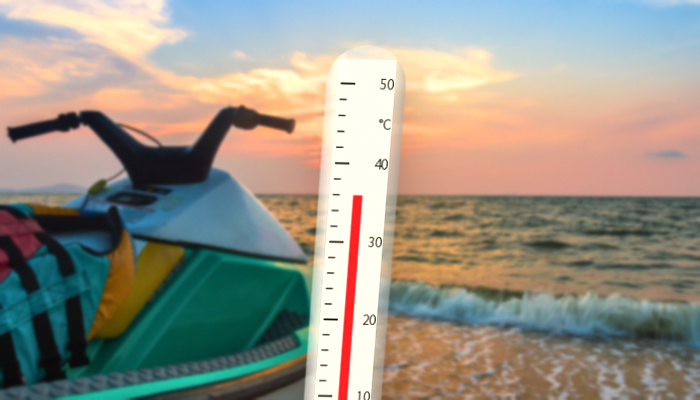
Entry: 36
